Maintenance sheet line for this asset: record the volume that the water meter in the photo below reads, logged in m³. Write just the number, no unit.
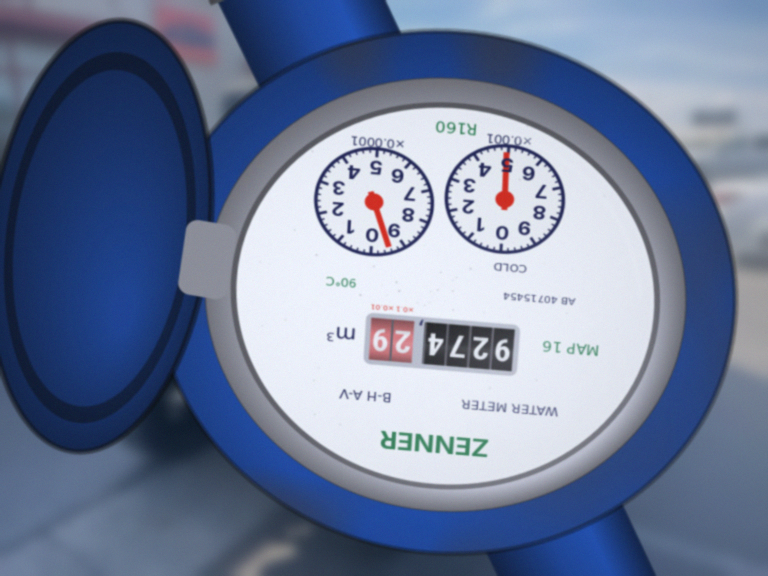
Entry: 9274.2949
